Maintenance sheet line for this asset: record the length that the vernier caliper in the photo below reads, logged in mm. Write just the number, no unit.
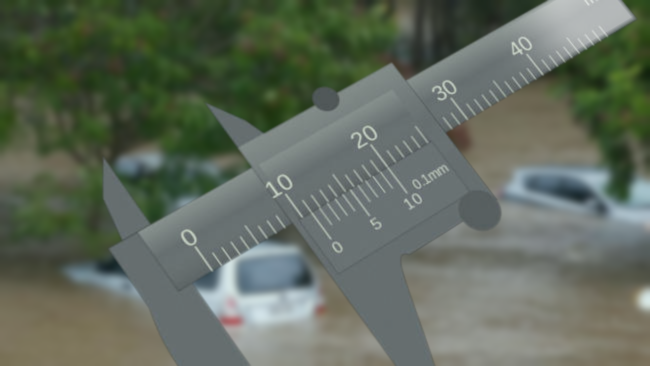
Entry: 11.0
